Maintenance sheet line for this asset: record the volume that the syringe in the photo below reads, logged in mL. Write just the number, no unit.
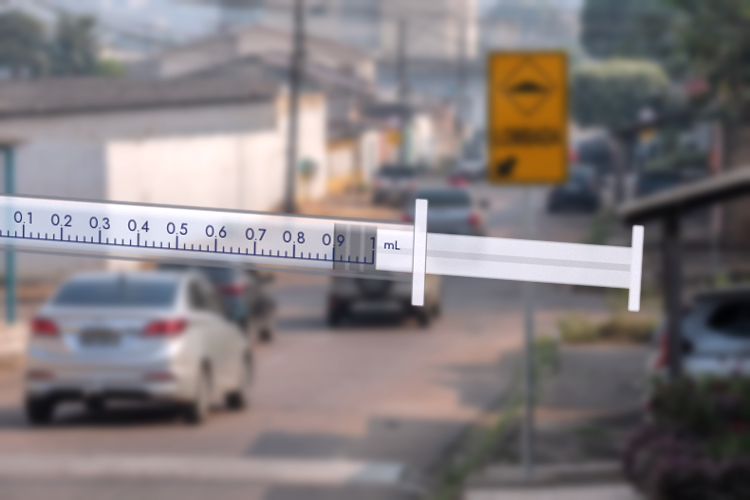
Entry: 0.9
